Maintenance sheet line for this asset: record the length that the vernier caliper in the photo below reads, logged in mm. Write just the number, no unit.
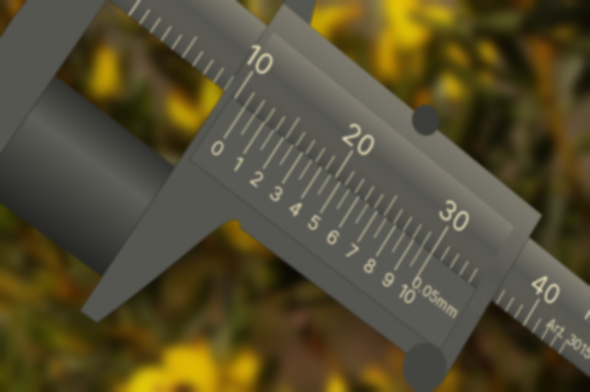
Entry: 11.0
